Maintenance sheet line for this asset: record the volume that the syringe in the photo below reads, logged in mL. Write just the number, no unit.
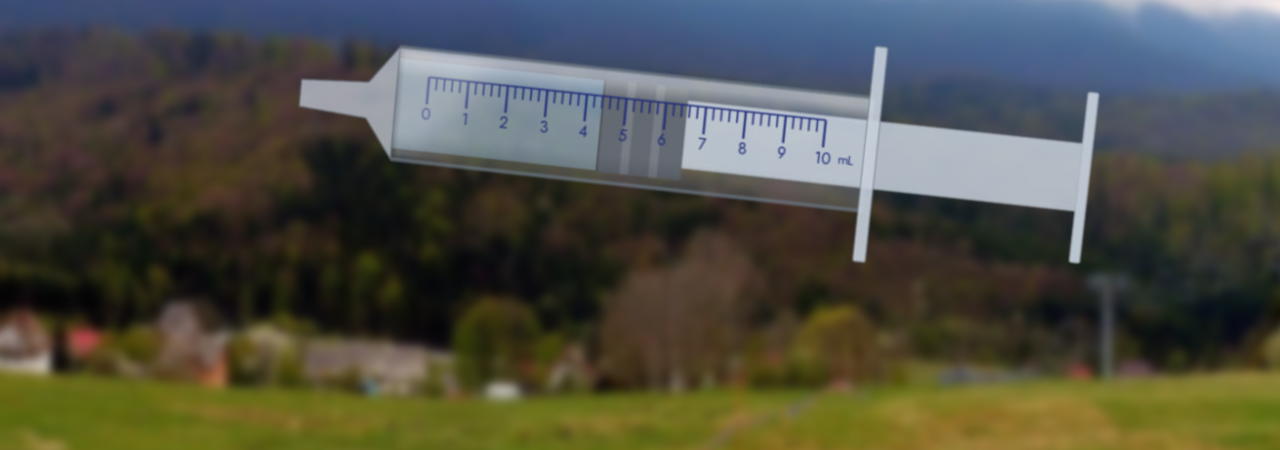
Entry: 4.4
